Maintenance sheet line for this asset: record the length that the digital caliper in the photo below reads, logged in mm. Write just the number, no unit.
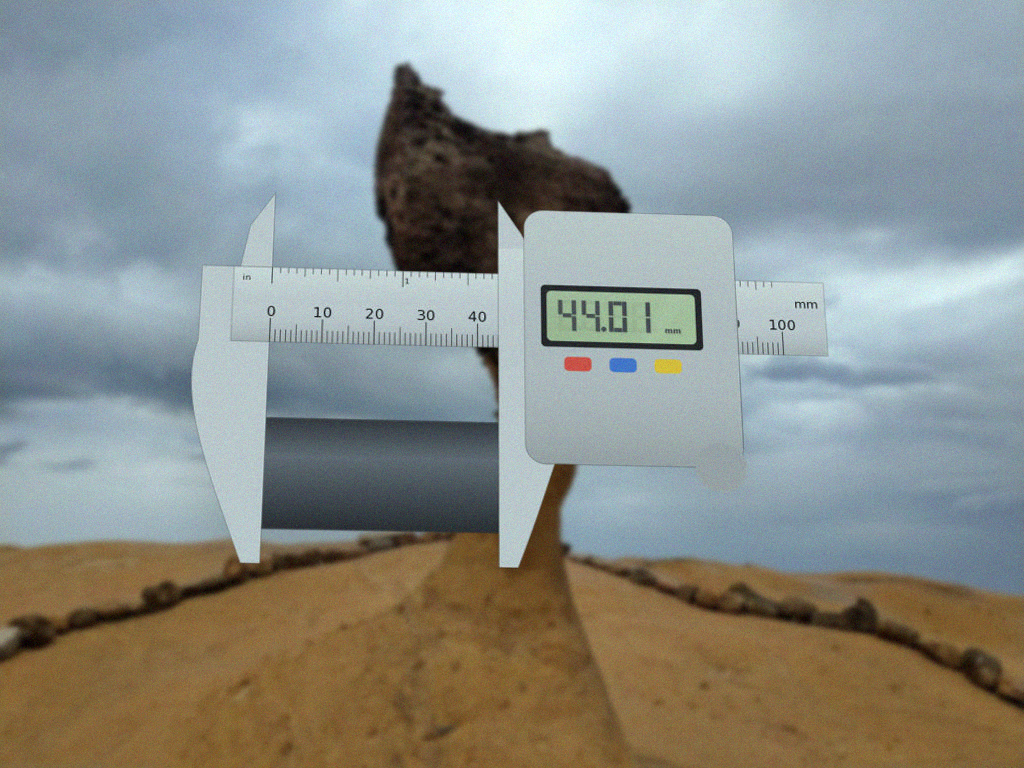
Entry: 44.01
